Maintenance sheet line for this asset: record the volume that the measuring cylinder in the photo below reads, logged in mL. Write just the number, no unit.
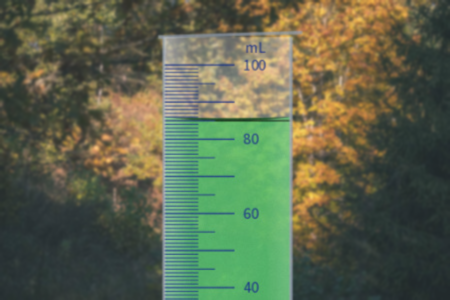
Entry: 85
